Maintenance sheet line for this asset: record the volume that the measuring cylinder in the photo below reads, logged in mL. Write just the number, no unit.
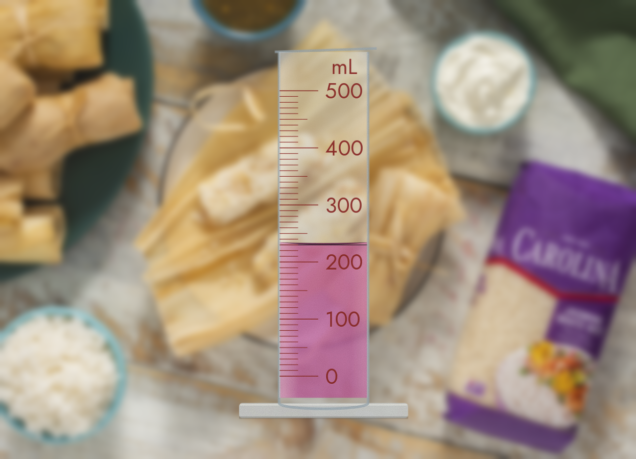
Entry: 230
